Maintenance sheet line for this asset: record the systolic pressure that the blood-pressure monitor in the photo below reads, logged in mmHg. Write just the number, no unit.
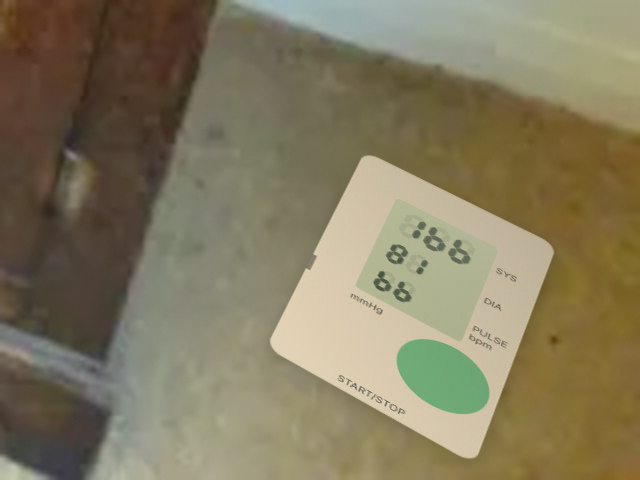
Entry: 166
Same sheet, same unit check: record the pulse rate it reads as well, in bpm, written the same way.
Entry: 66
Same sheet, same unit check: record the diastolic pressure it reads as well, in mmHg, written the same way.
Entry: 81
